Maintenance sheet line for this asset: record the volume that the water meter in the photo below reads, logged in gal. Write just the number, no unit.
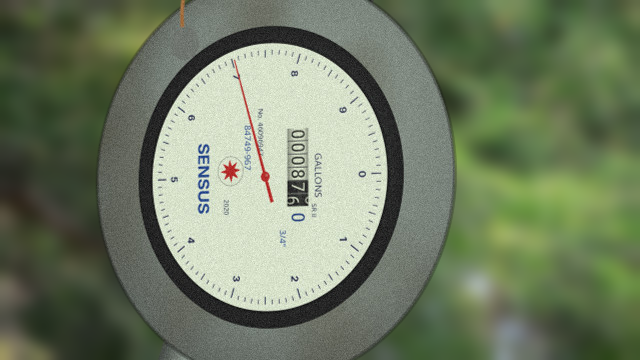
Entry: 8757.0
